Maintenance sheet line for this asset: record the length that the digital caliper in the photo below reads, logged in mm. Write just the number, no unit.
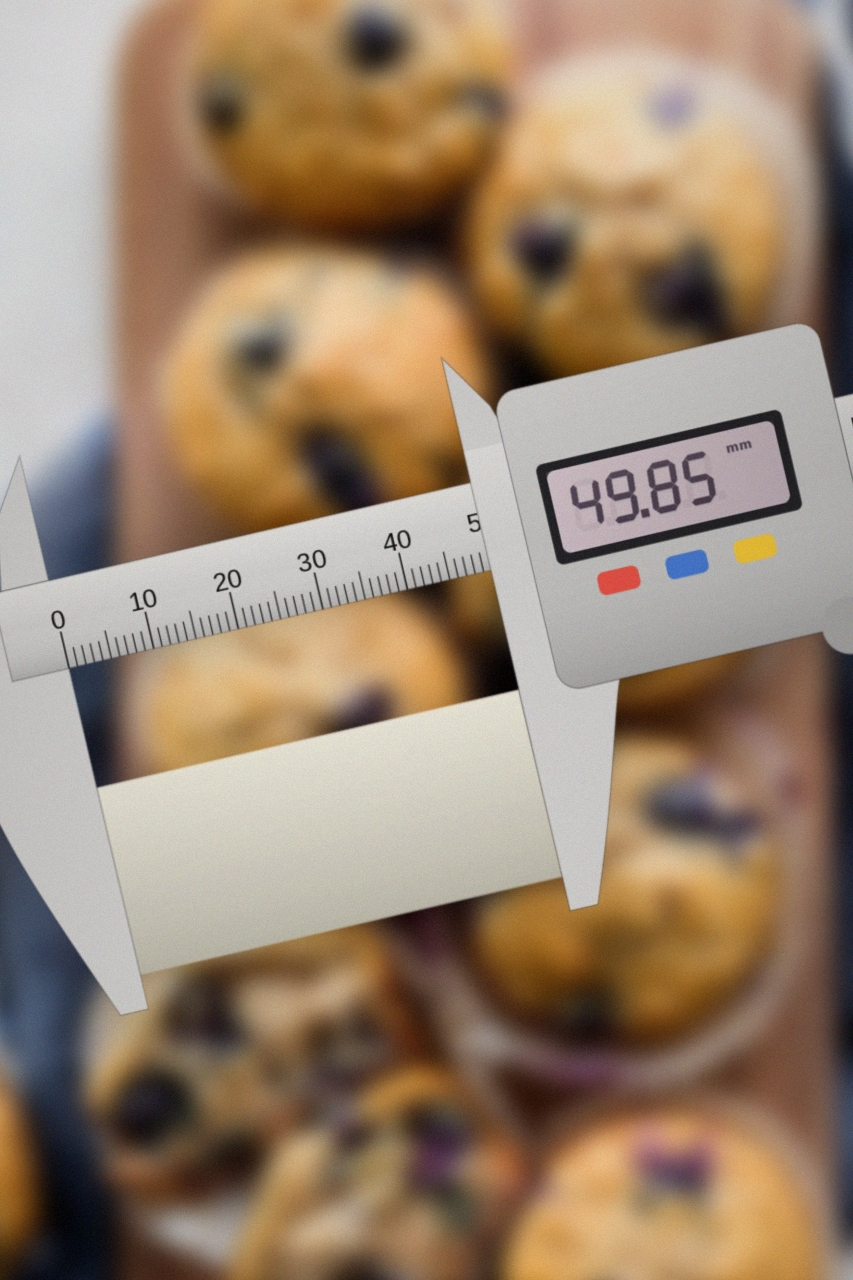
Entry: 49.85
